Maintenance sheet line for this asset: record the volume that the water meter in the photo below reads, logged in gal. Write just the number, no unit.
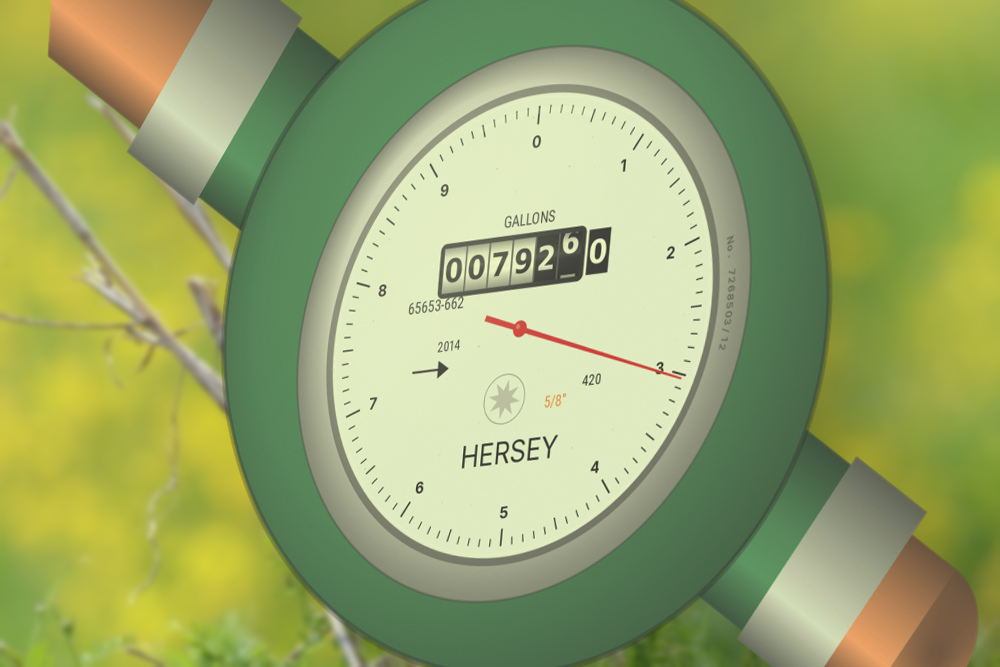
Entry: 79263.0
